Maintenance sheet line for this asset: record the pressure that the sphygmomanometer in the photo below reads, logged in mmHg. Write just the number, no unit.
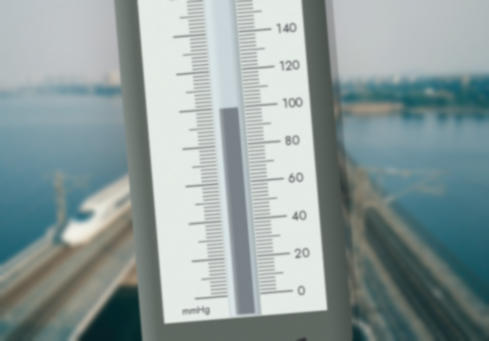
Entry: 100
